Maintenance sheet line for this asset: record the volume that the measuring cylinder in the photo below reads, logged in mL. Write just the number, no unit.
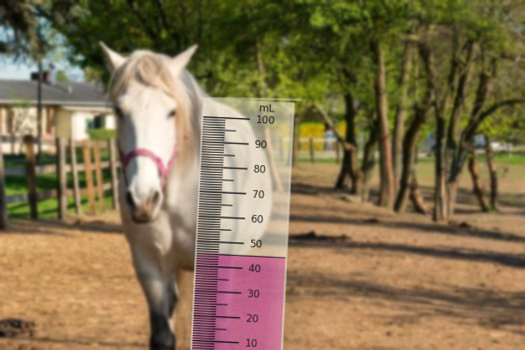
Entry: 45
